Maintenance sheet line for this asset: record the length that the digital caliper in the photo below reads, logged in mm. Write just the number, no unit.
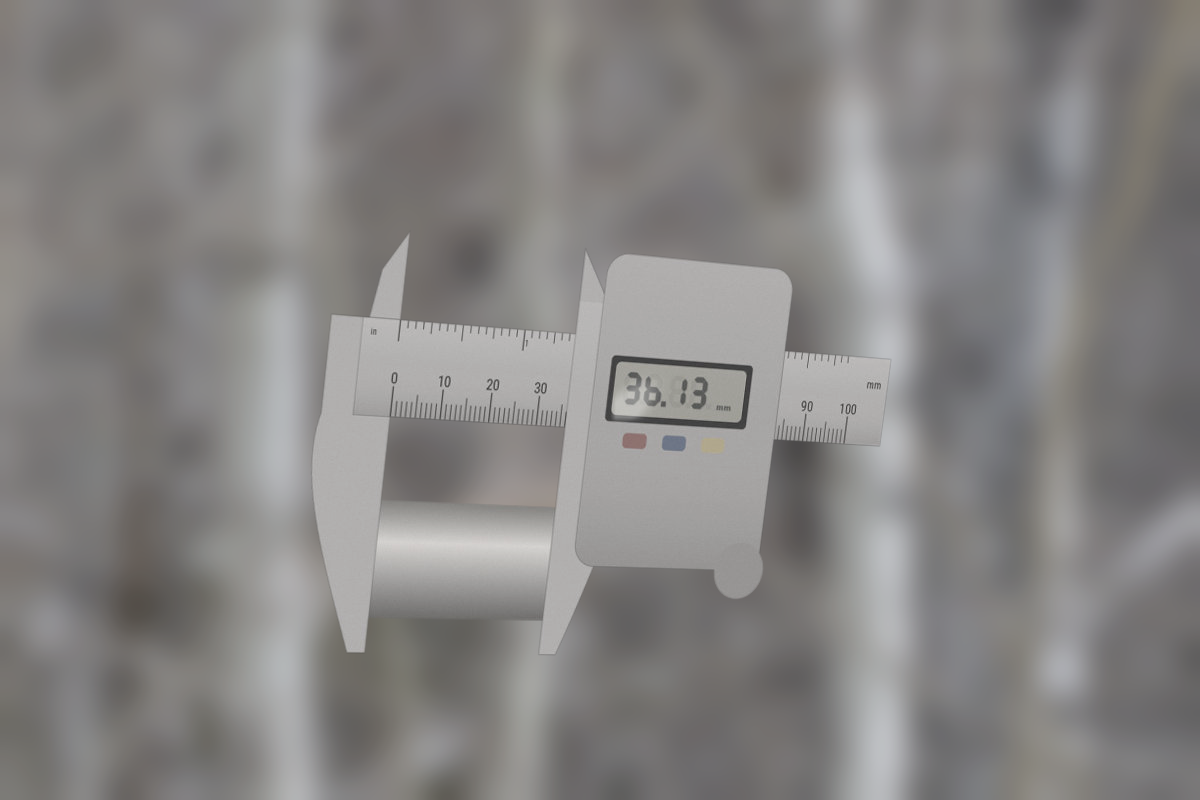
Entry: 36.13
